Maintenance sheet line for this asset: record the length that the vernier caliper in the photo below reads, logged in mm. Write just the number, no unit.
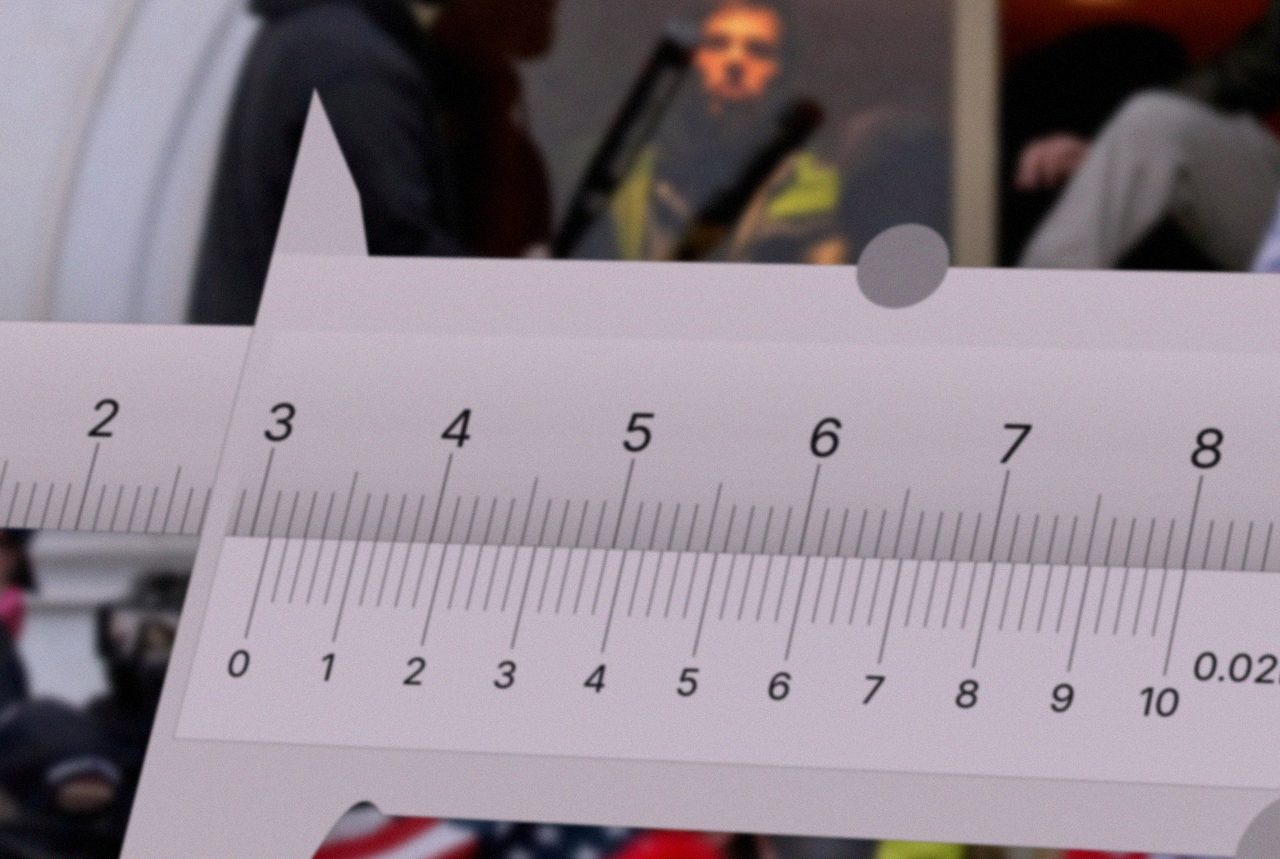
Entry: 31.1
